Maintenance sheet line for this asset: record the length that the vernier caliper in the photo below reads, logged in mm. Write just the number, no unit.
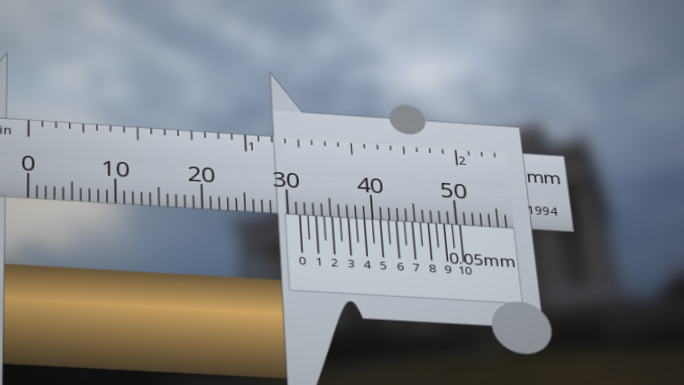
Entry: 31.4
